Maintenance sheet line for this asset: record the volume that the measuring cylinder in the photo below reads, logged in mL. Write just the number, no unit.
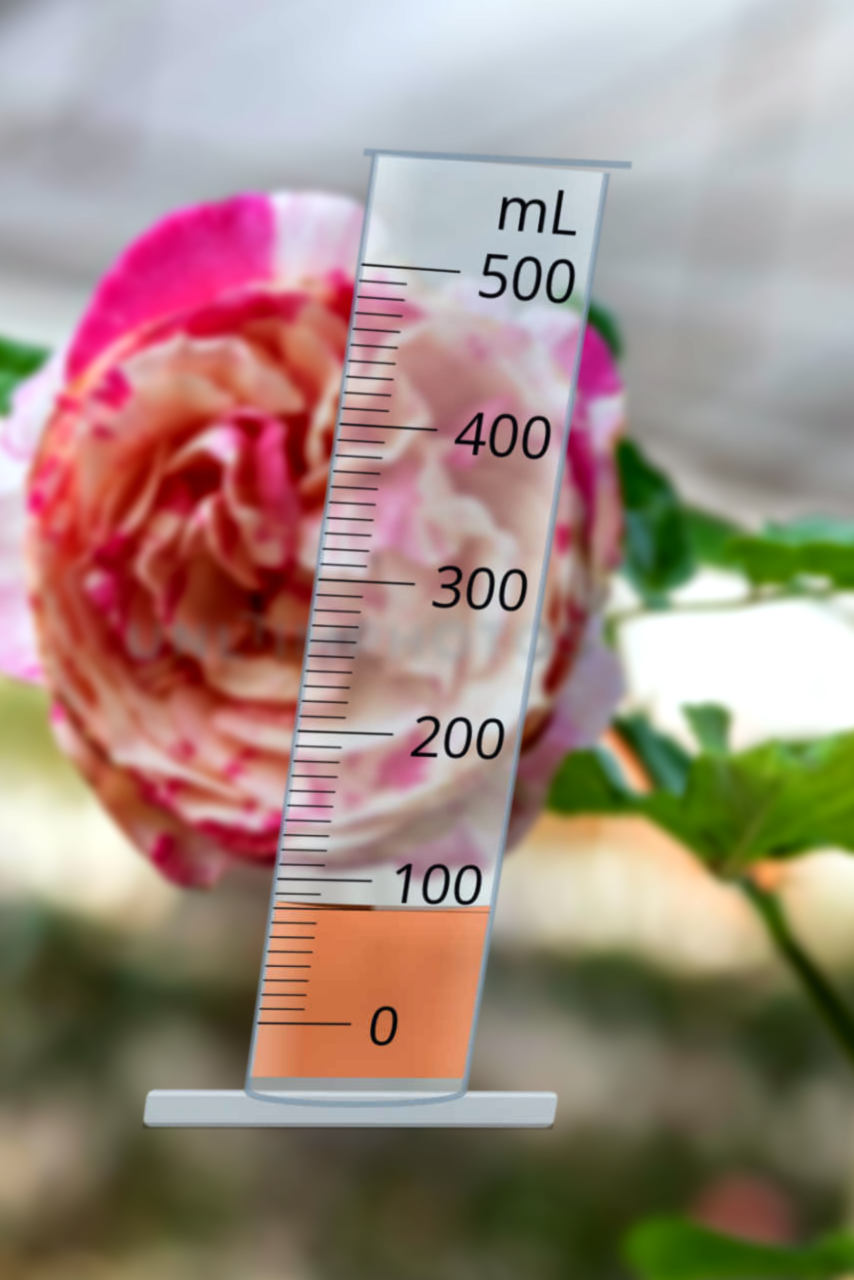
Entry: 80
